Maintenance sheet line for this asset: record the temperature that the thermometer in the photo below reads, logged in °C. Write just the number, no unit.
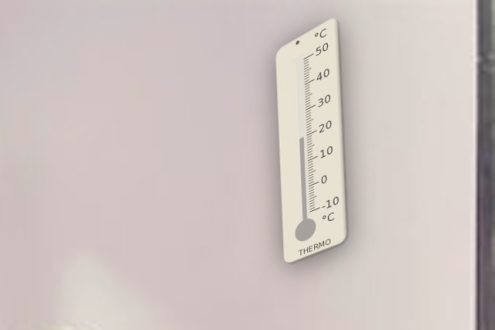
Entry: 20
